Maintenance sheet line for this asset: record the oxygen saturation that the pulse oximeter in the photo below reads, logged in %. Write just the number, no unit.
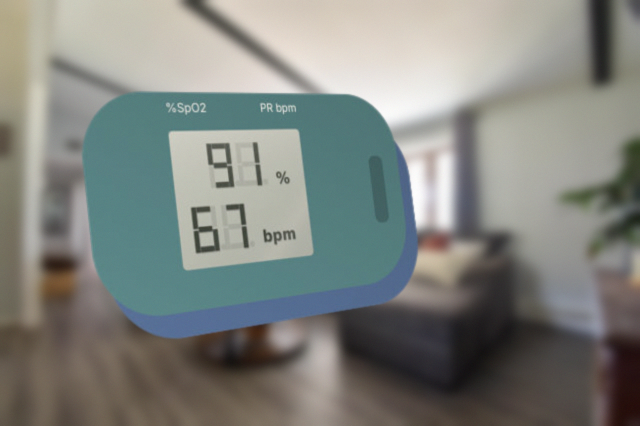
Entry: 91
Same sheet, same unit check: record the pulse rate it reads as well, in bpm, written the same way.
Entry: 67
